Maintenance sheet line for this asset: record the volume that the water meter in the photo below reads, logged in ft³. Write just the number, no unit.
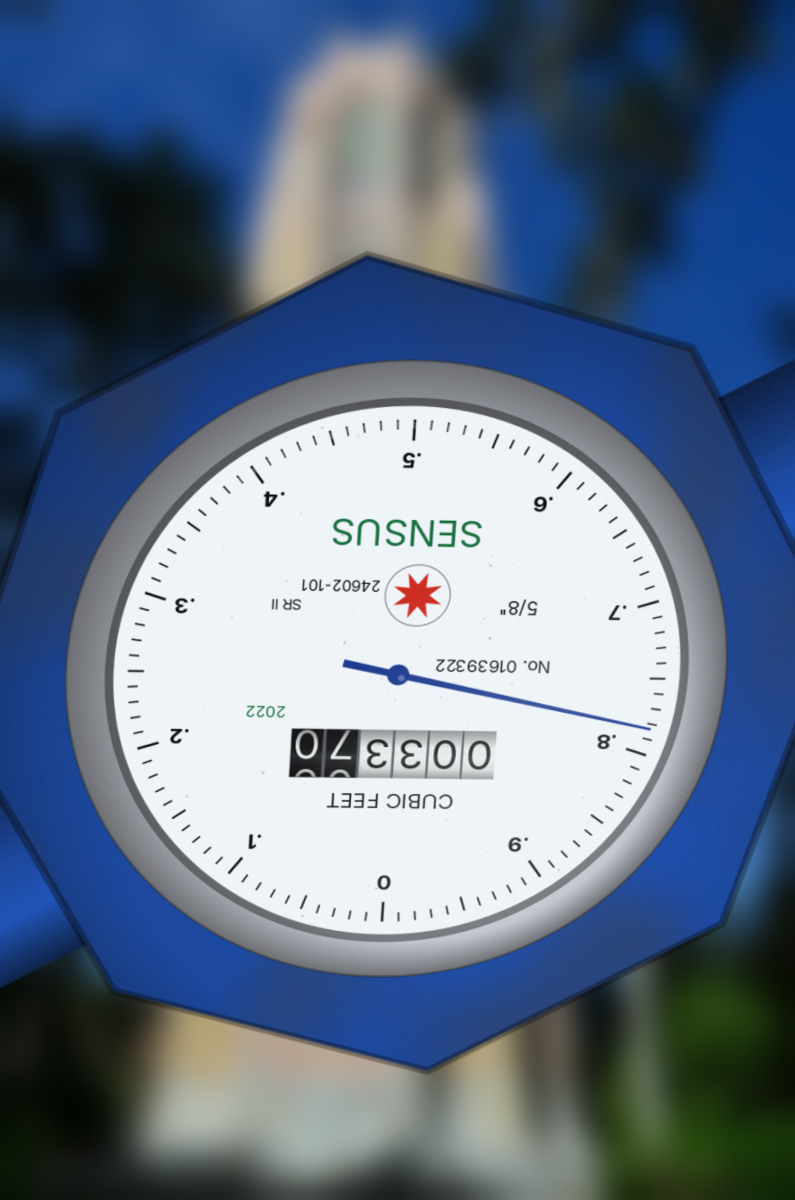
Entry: 3369.78
